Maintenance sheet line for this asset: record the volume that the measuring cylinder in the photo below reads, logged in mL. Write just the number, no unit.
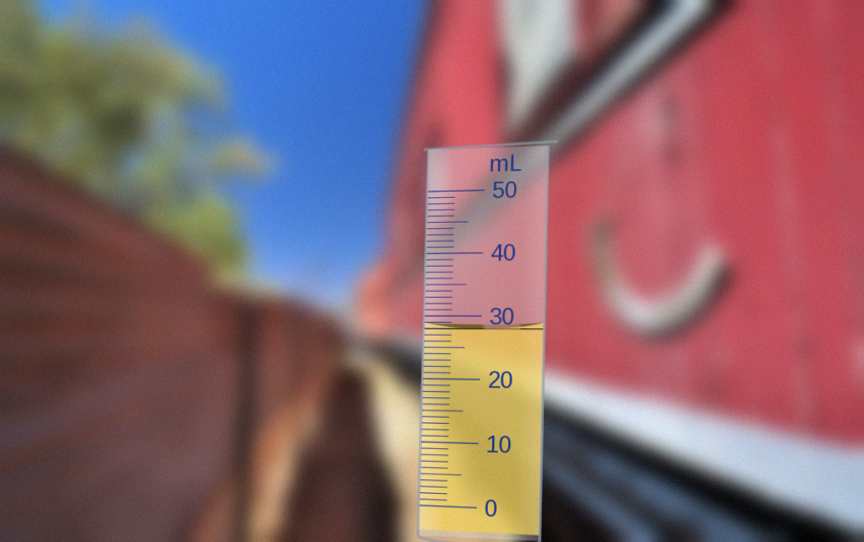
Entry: 28
